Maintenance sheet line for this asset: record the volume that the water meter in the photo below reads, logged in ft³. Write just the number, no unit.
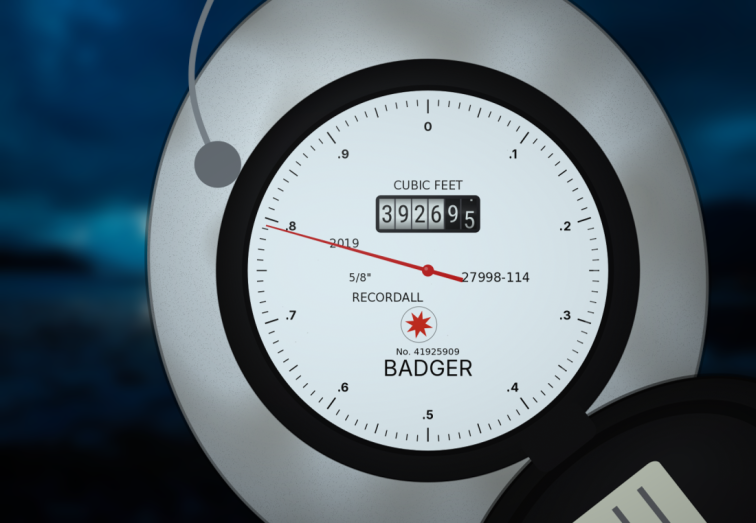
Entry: 392694.79
